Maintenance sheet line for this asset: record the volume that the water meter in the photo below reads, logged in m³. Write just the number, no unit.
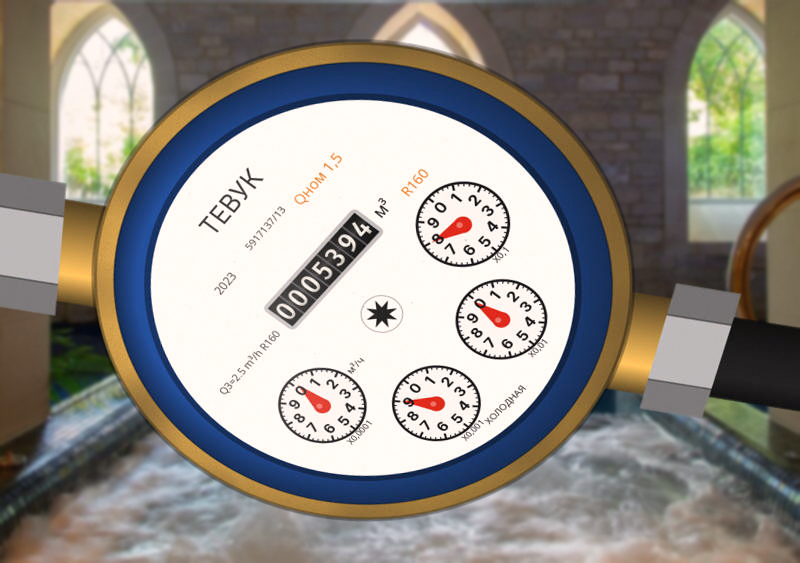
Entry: 5394.7990
